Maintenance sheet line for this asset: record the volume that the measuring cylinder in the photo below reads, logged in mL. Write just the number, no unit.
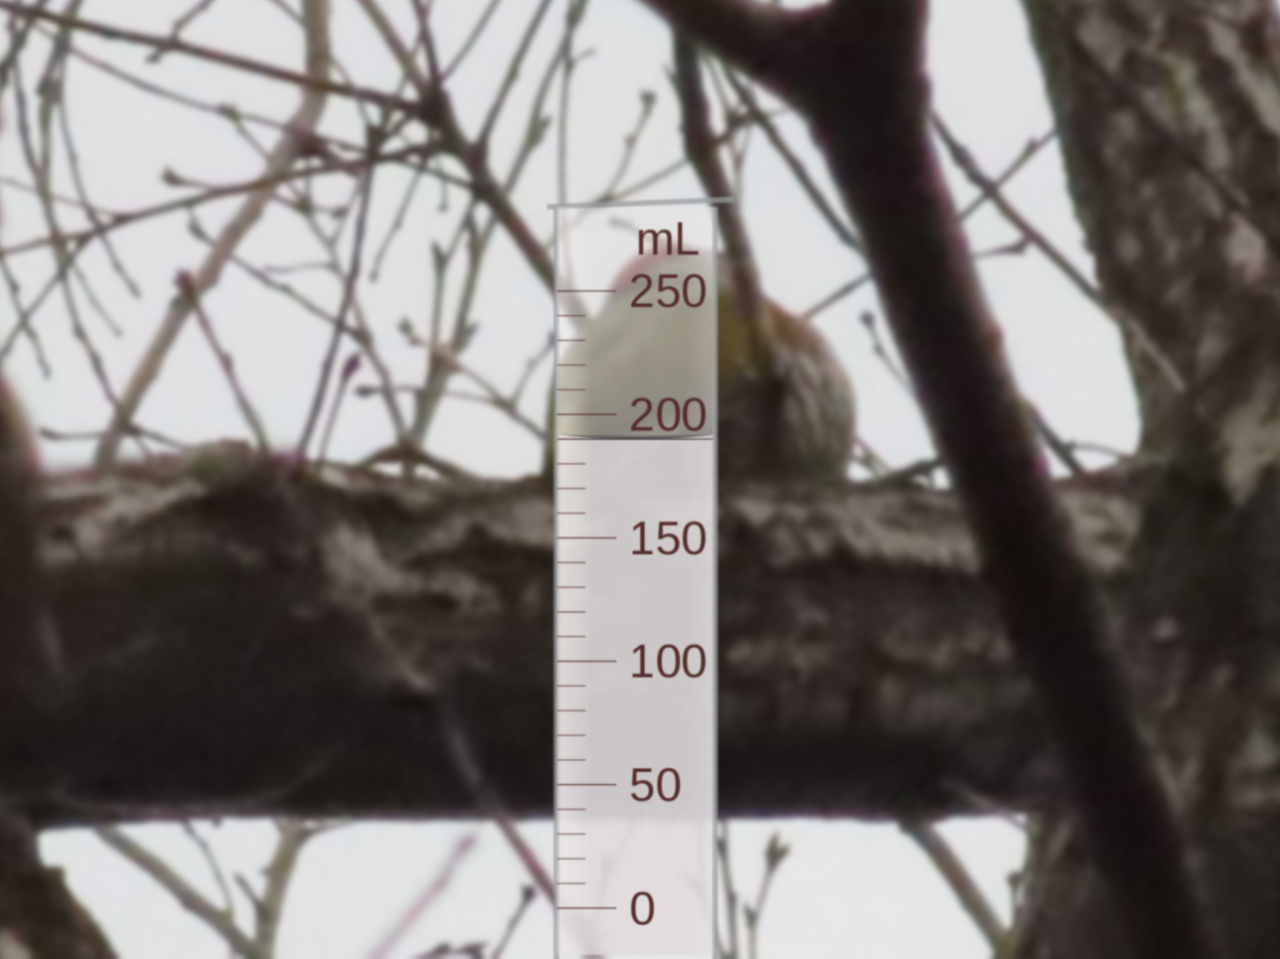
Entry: 190
